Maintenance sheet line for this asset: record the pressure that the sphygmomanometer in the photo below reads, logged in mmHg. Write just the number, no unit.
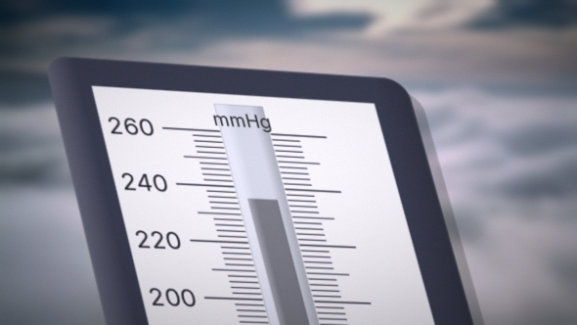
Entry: 236
